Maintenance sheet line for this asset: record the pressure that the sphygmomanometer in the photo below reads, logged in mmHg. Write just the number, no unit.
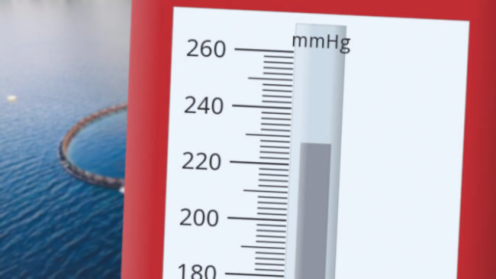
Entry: 228
